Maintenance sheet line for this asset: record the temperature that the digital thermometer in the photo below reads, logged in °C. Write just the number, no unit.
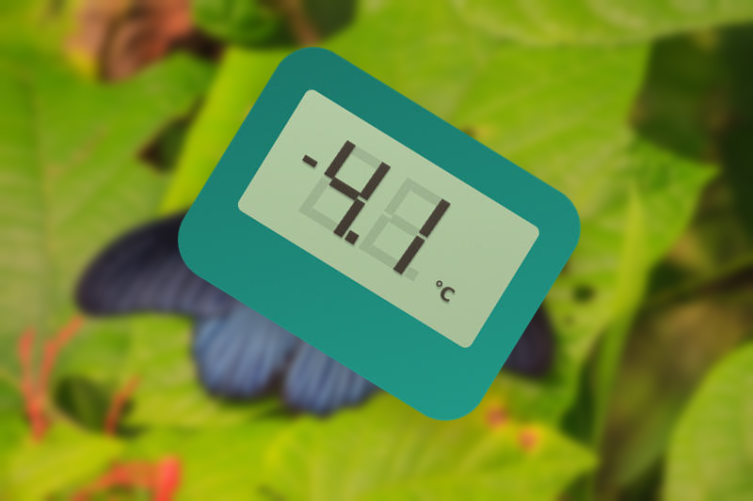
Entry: -4.1
